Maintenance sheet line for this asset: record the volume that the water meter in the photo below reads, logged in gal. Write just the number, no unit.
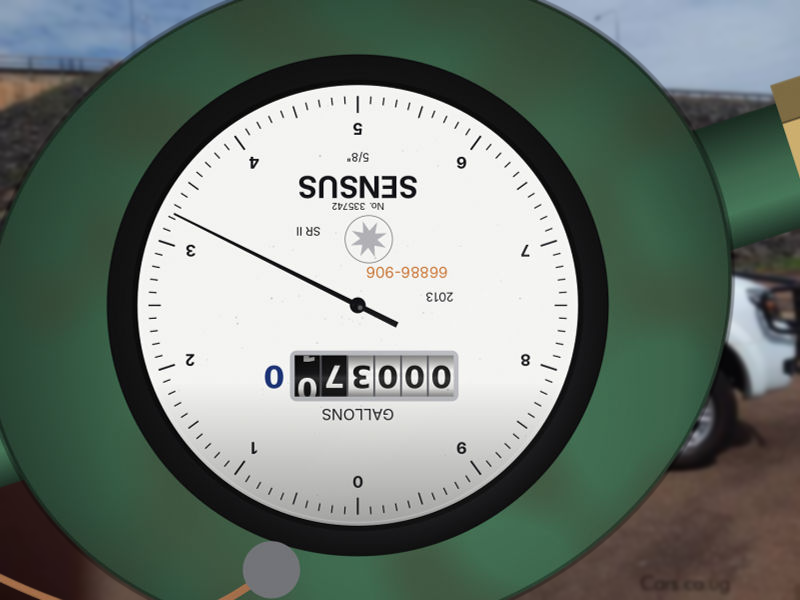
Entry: 3703.2
